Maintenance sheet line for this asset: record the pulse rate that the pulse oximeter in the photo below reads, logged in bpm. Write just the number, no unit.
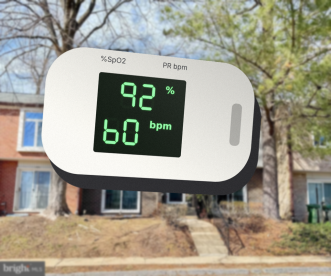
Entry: 60
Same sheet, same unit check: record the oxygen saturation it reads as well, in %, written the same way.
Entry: 92
